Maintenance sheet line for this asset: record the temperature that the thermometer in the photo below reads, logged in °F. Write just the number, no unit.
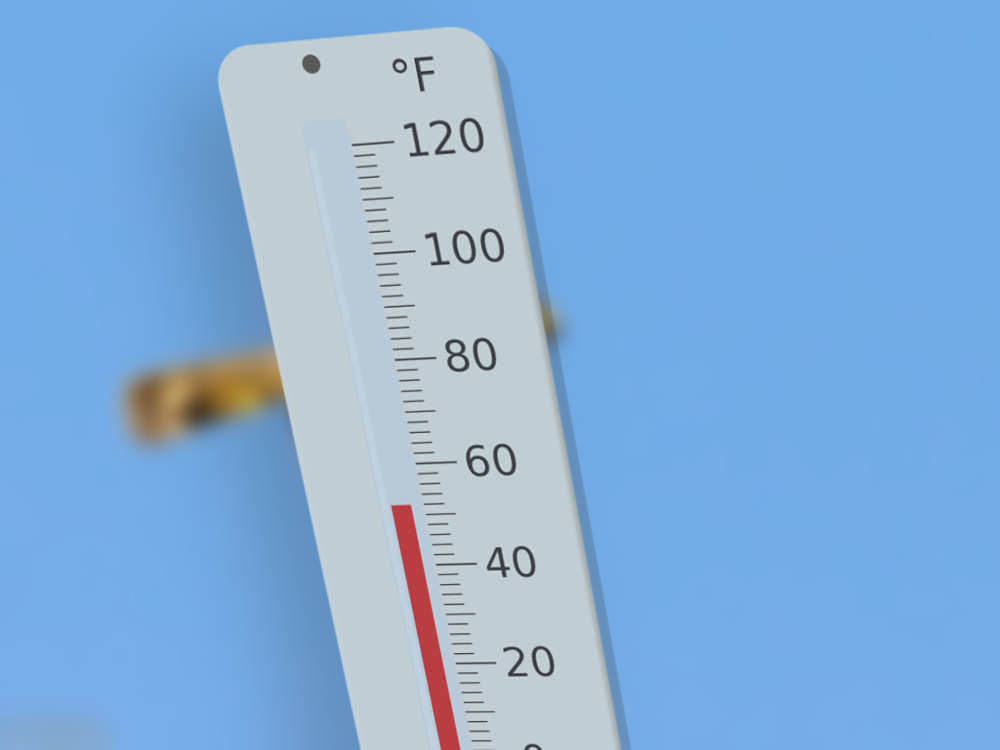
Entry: 52
